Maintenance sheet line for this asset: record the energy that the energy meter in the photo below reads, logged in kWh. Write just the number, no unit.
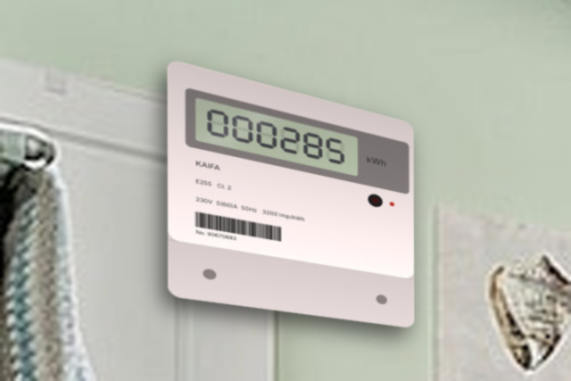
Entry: 285
